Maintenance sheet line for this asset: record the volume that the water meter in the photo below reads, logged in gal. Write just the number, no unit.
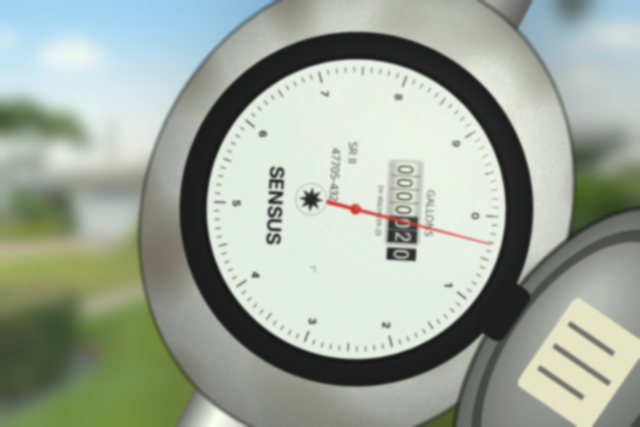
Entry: 20.3
